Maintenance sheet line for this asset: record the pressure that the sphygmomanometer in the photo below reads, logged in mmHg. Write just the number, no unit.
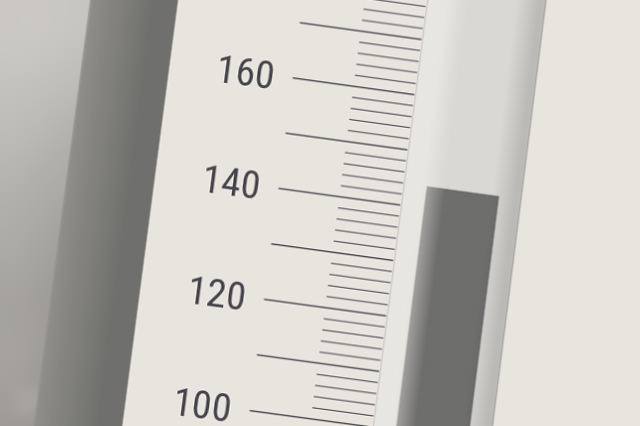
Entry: 144
